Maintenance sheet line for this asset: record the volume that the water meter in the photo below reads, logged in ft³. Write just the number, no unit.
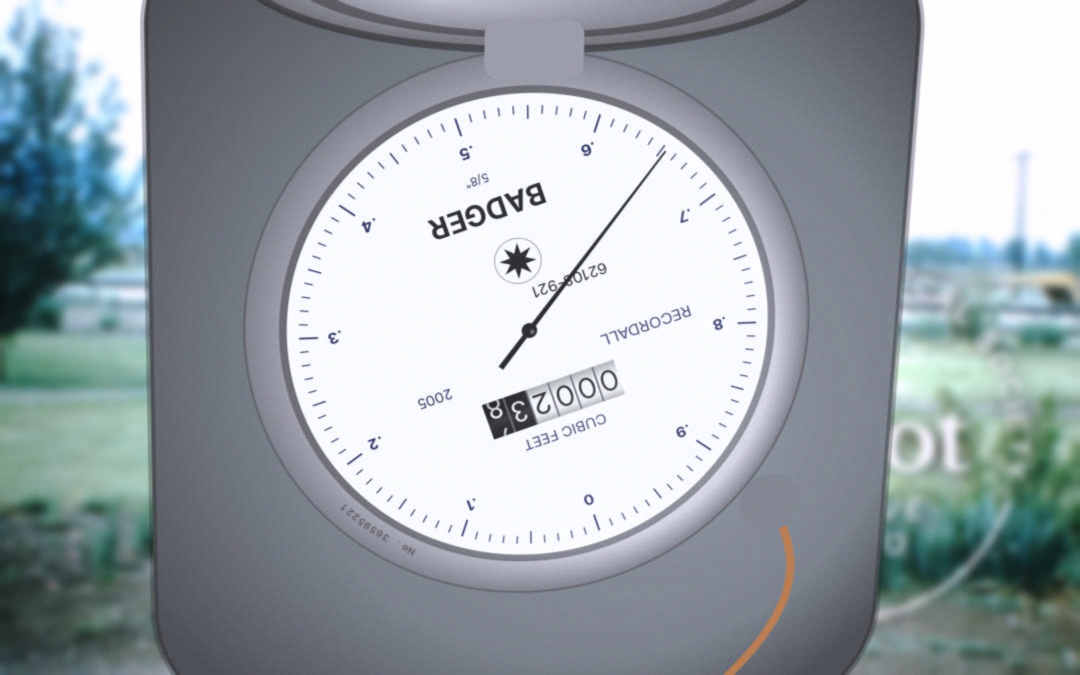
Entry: 237.65
